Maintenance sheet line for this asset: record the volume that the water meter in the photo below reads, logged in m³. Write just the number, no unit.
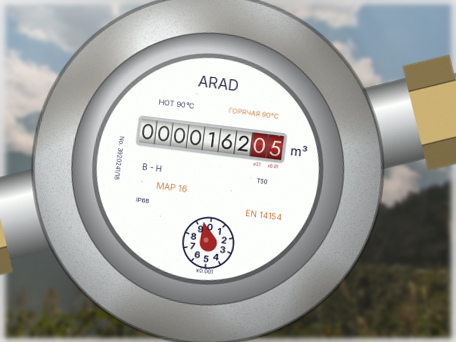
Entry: 162.049
